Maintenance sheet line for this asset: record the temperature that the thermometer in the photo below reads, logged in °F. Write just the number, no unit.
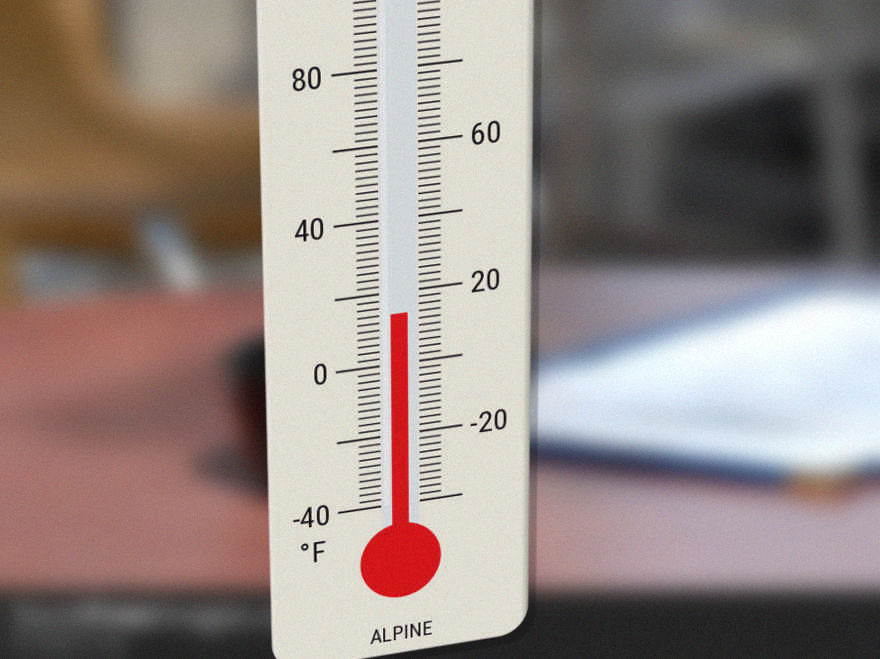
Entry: 14
